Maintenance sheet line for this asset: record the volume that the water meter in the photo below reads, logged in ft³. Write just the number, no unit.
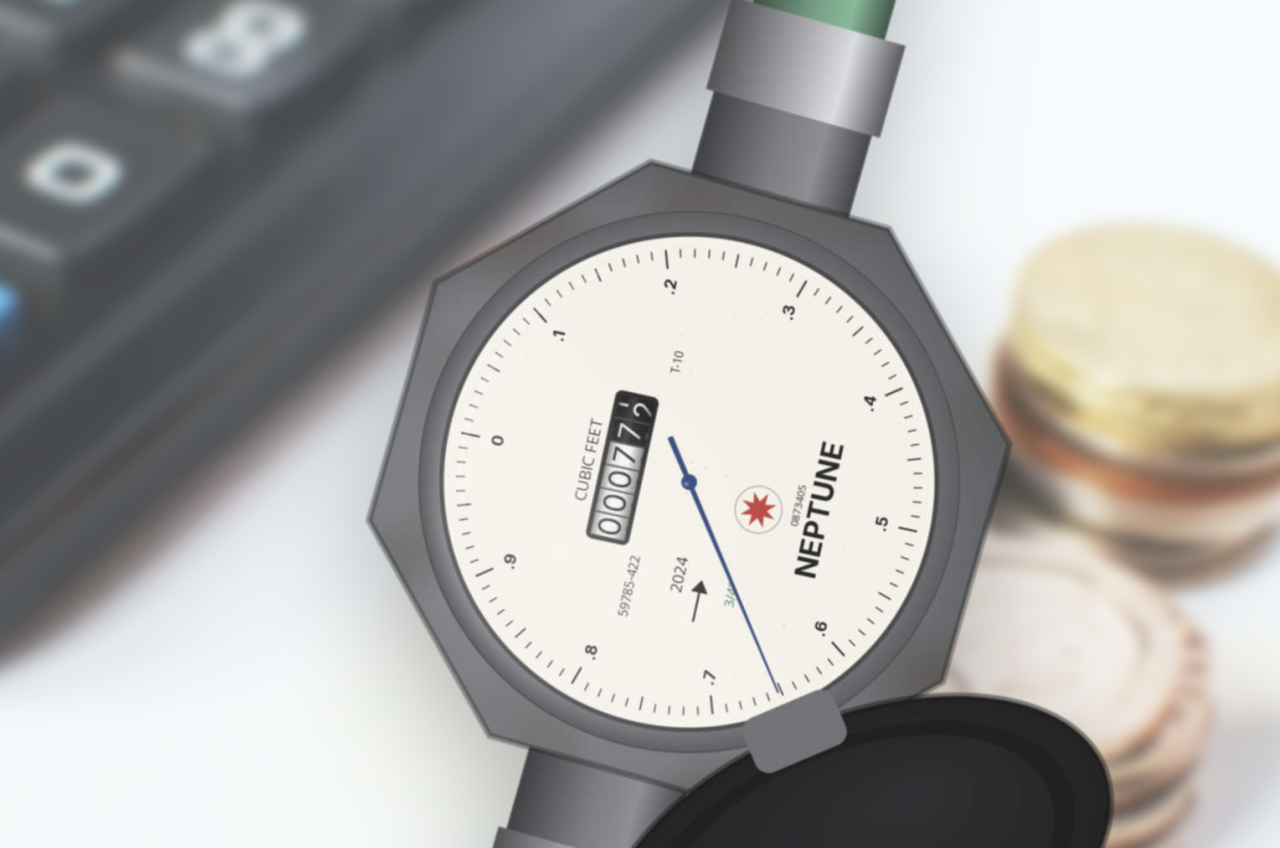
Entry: 771.65
